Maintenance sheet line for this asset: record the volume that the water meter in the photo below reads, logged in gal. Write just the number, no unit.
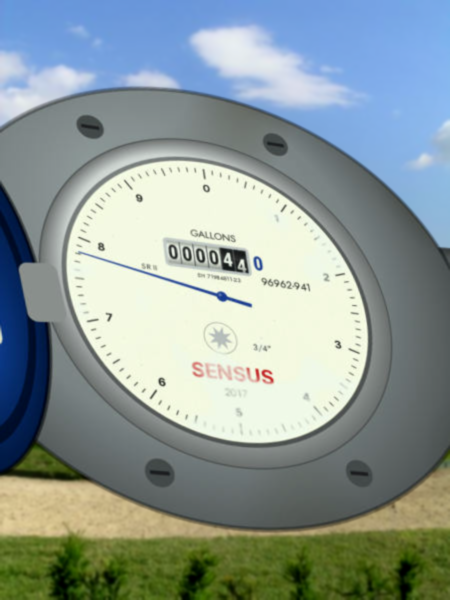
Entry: 437.8
